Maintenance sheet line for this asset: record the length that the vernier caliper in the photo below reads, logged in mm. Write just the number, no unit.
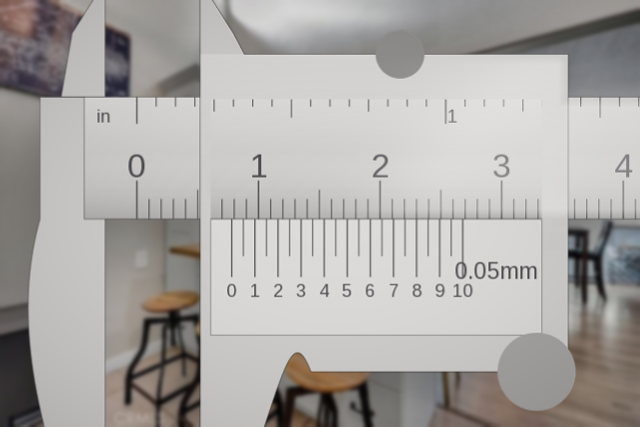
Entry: 7.8
